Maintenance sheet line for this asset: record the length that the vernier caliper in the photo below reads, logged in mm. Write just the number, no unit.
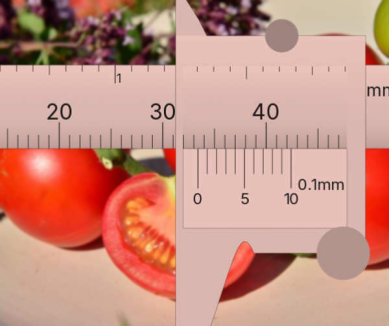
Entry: 33.4
